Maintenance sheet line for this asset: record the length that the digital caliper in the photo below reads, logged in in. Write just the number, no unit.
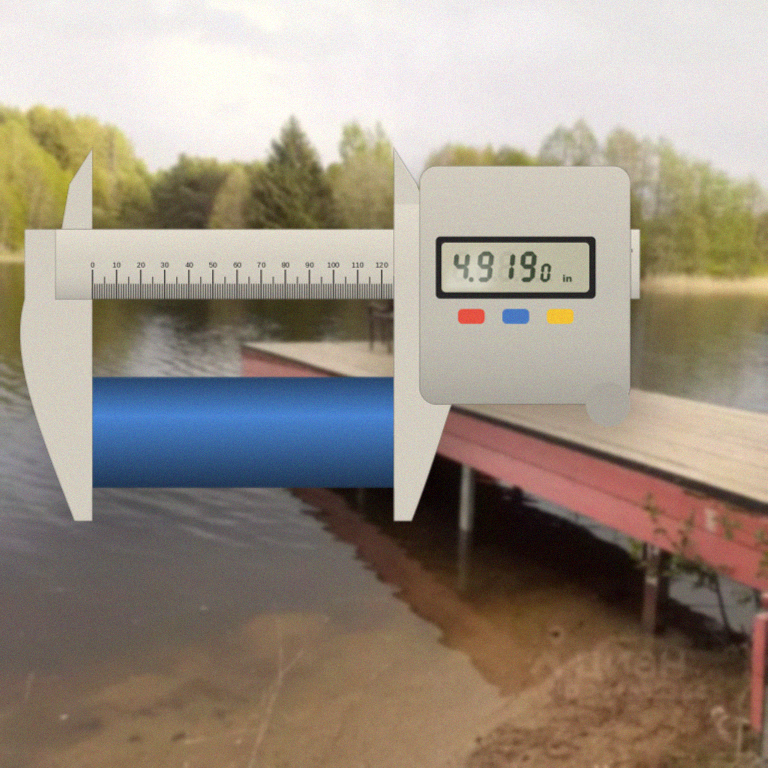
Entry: 4.9190
